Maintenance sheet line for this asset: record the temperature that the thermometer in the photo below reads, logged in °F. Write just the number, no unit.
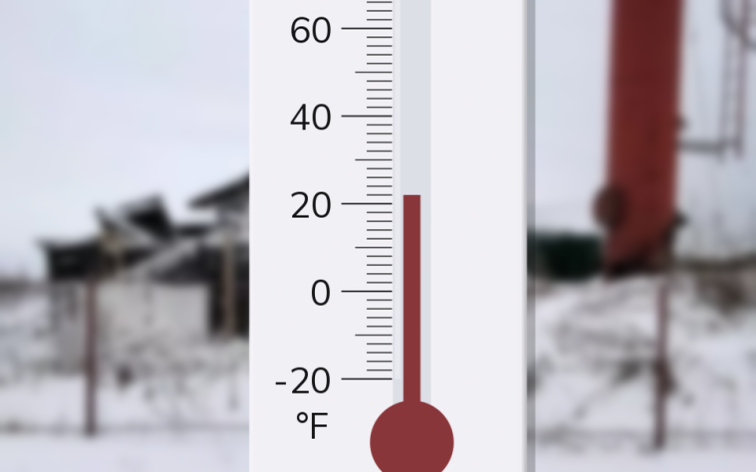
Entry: 22
